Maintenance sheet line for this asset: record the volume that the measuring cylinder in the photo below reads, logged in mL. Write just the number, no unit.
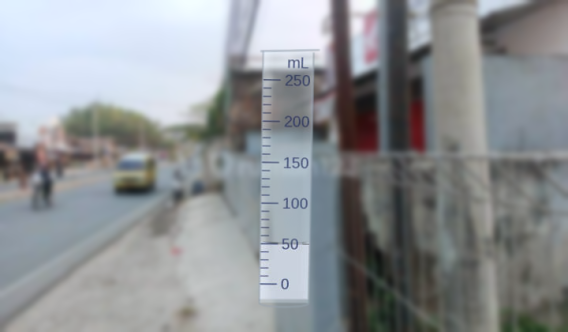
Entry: 50
